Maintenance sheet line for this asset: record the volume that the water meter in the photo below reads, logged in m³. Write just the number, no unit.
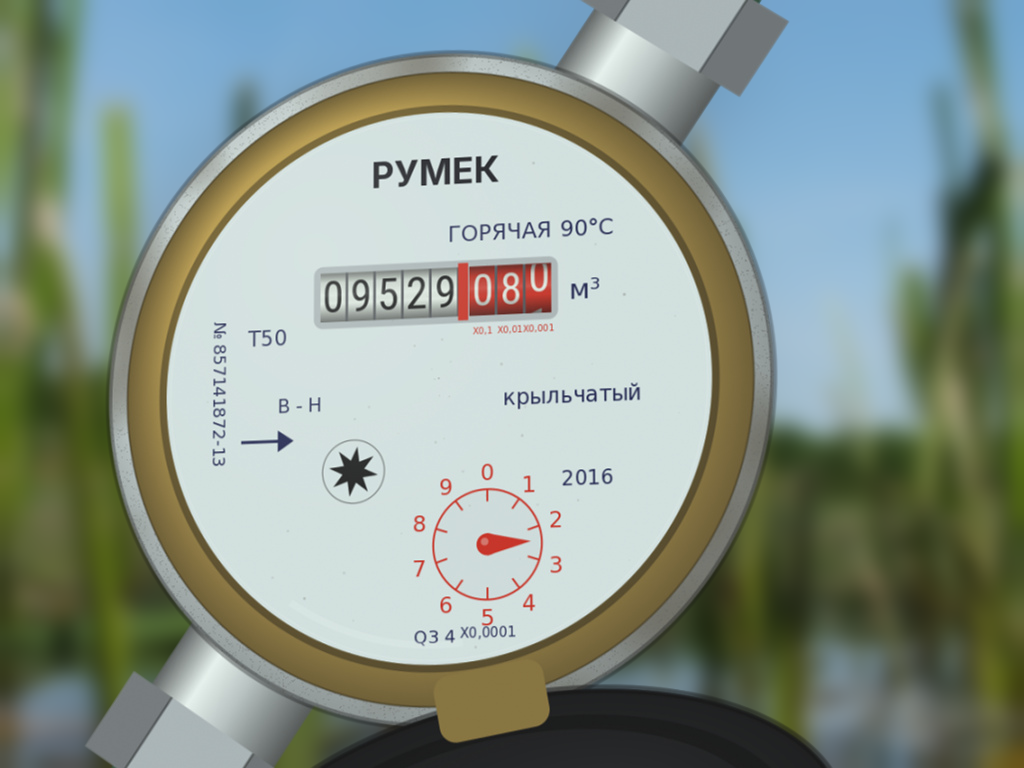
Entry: 9529.0802
